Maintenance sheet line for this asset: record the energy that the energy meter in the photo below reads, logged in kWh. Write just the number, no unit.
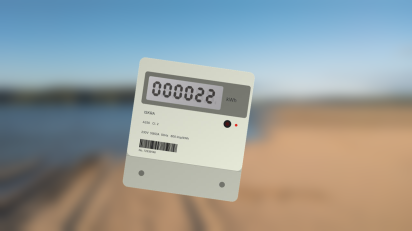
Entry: 22
